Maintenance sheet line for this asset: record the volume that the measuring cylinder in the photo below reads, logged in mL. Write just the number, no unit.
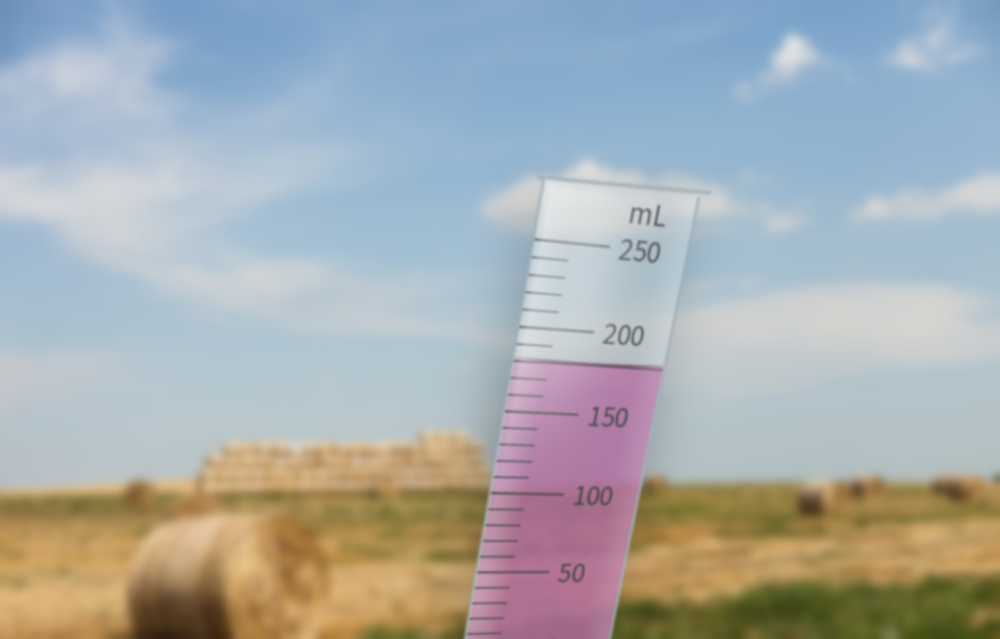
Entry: 180
